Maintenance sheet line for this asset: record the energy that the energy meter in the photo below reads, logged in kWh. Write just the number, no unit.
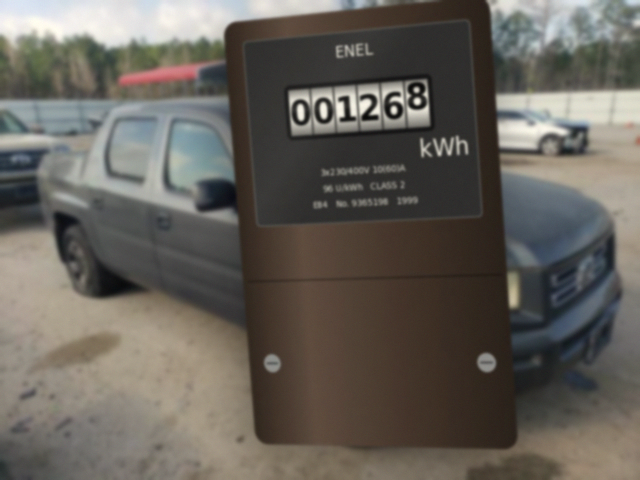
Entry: 1268
